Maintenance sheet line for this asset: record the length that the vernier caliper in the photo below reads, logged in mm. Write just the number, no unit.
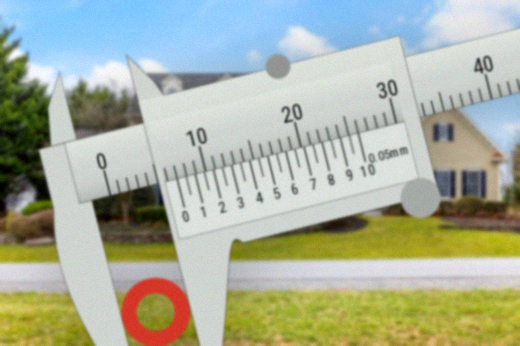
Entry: 7.0
